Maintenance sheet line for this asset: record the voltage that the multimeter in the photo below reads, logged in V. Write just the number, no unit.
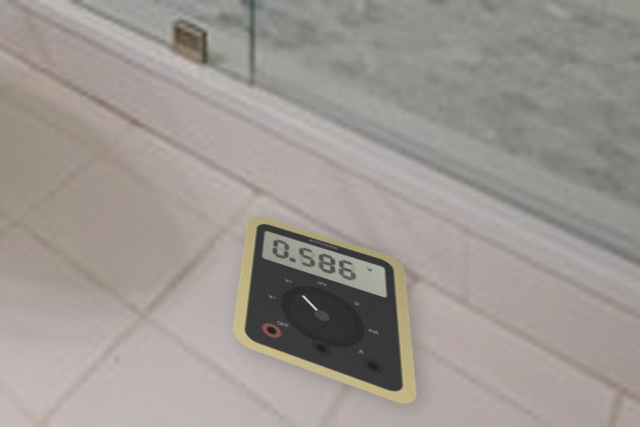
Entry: 0.586
